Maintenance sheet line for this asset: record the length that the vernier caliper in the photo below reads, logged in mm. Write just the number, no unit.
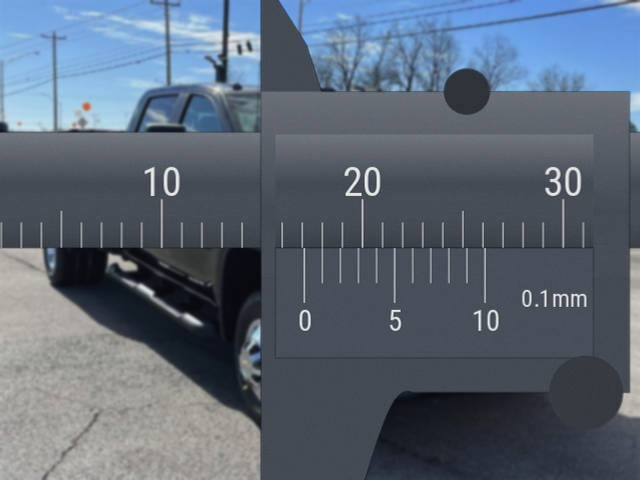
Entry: 17.1
